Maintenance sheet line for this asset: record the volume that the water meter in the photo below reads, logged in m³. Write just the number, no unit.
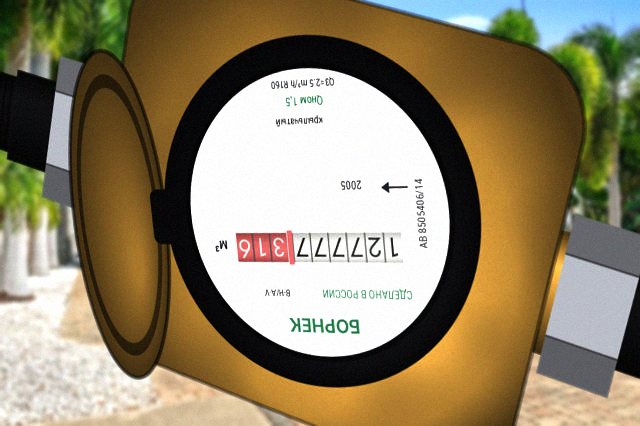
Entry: 127777.316
